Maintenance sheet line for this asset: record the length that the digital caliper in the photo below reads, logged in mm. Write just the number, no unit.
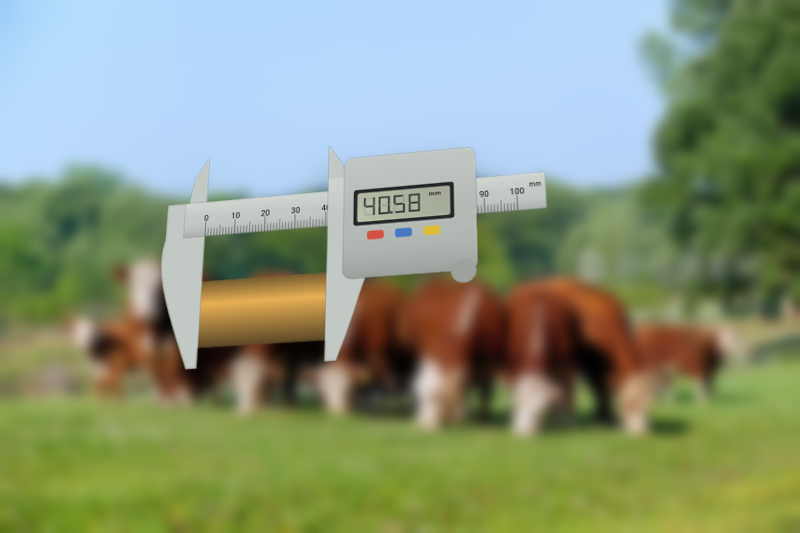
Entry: 40.58
